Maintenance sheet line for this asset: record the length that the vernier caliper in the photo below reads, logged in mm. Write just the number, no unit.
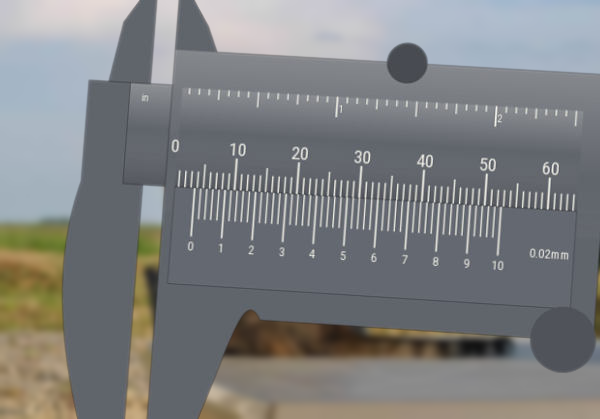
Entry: 3.6
